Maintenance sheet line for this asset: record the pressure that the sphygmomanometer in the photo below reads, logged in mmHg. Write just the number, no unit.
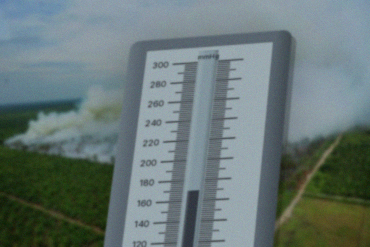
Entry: 170
